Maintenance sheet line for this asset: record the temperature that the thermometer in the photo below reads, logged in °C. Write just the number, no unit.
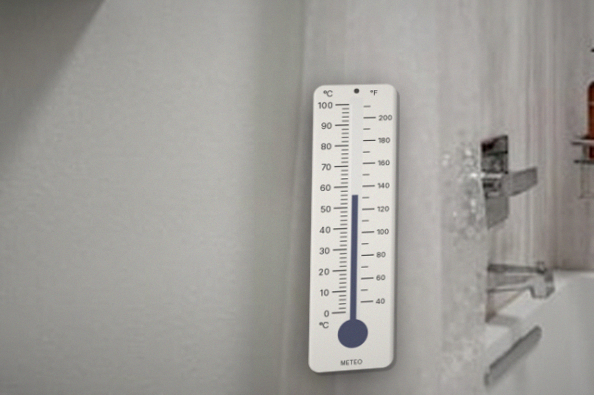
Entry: 56
